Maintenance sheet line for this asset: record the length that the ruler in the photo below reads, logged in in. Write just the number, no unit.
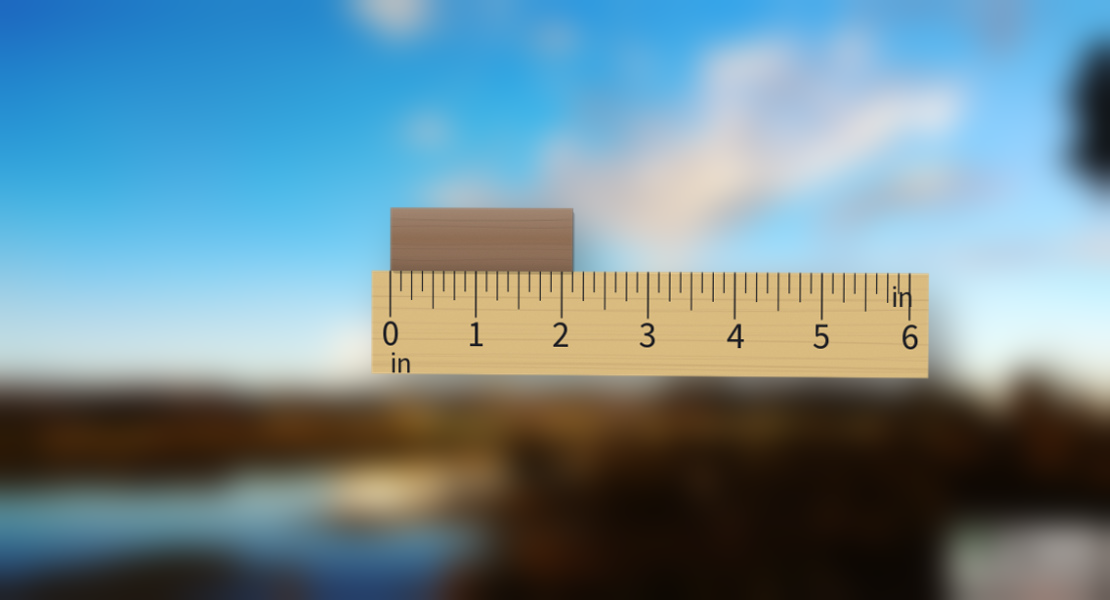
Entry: 2.125
